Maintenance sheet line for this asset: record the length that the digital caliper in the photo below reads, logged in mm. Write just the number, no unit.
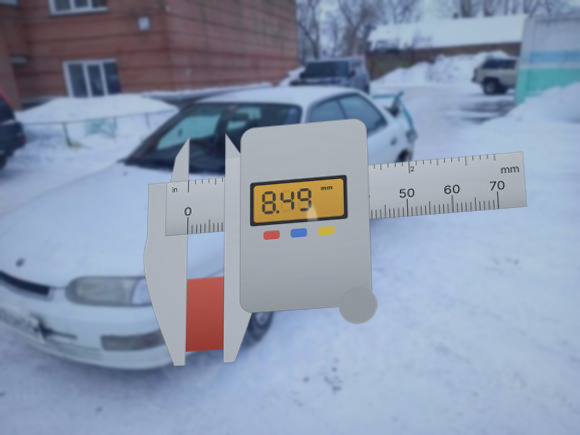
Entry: 8.49
